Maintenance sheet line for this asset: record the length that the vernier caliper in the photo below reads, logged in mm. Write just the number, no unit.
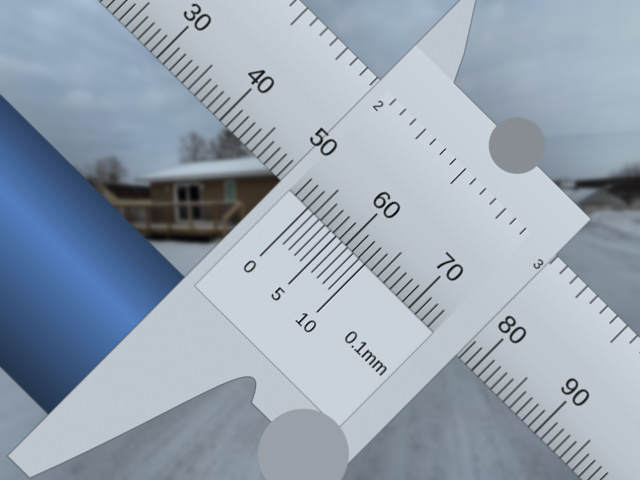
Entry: 54.0
